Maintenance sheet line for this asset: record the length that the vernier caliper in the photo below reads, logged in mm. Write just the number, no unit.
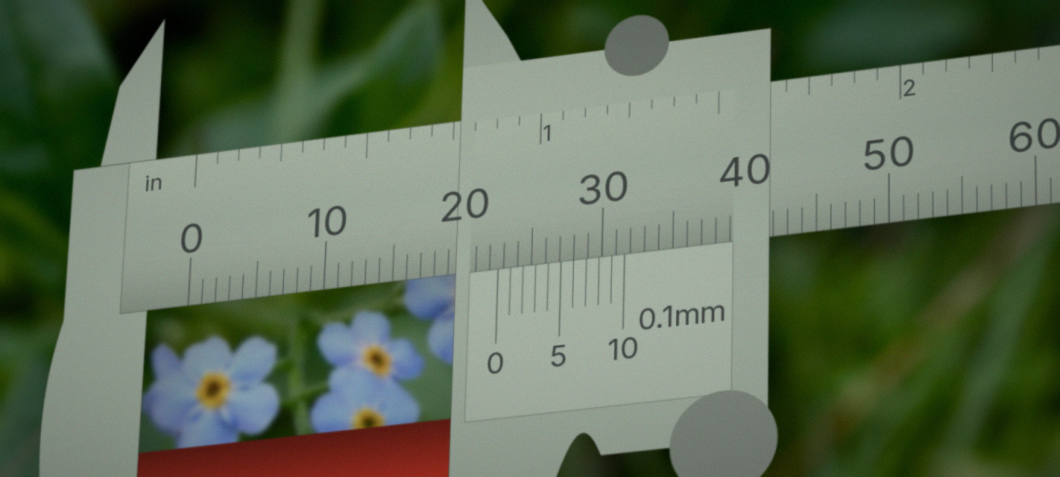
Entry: 22.6
